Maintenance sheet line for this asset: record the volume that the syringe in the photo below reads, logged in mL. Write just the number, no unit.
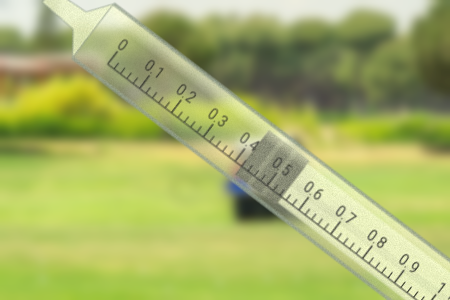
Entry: 0.42
